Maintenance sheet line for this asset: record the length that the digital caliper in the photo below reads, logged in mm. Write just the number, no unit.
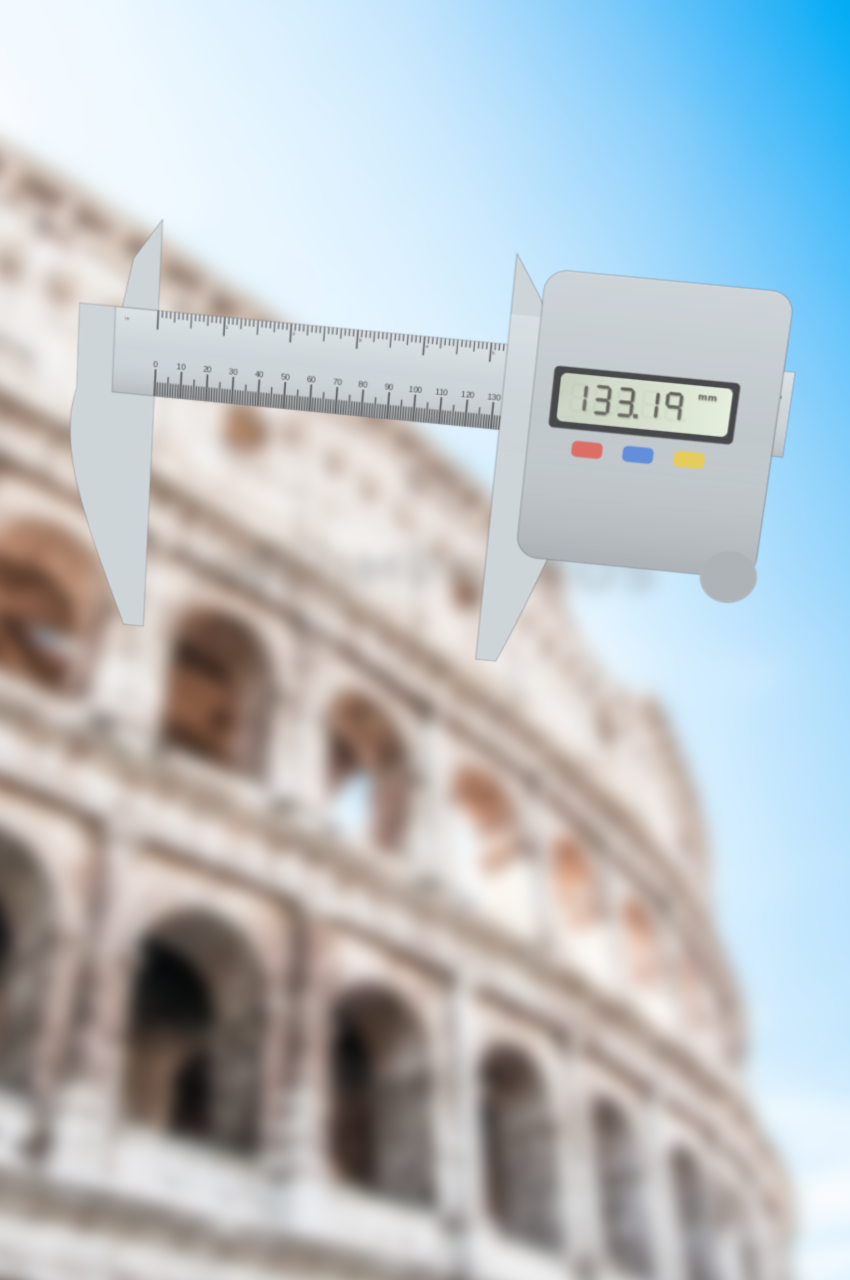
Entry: 133.19
